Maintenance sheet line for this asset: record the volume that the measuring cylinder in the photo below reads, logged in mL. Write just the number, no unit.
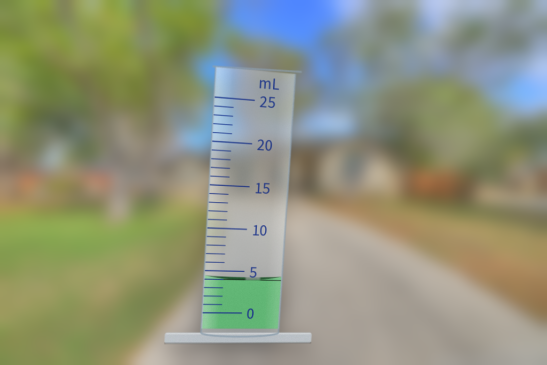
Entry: 4
